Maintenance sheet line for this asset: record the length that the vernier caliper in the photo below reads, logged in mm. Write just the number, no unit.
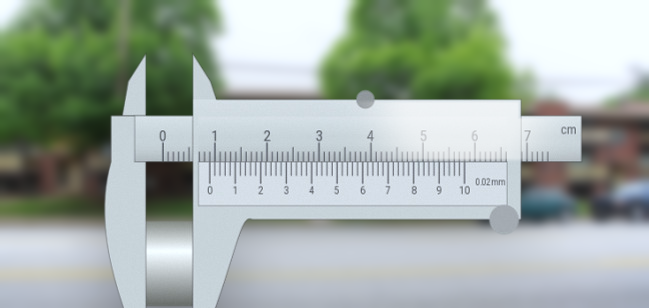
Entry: 9.0
